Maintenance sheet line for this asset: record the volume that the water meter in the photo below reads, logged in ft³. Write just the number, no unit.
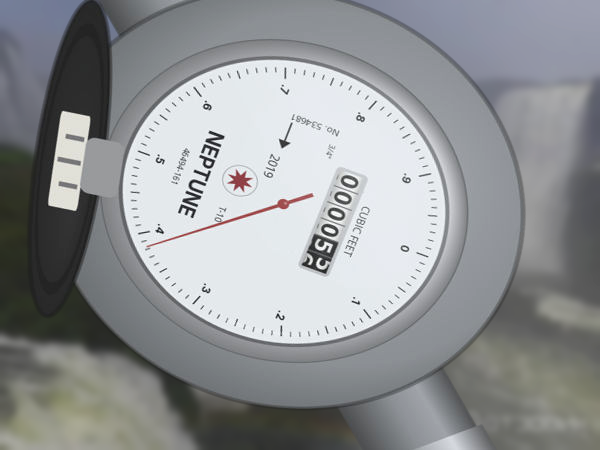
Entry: 55.38
